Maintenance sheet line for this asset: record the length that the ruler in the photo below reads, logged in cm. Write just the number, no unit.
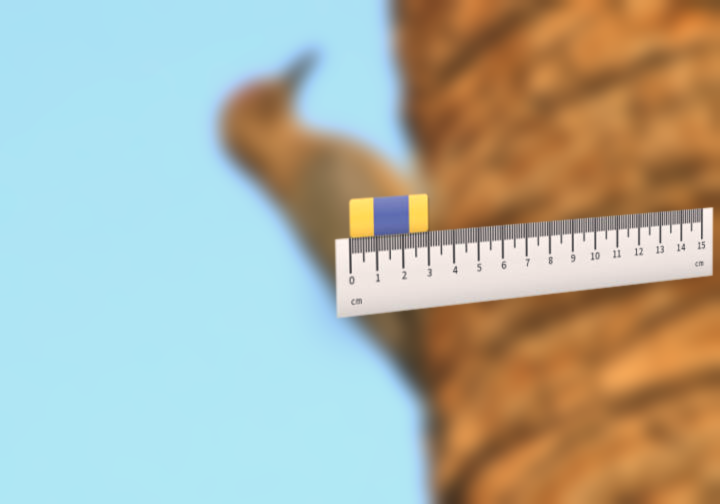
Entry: 3
